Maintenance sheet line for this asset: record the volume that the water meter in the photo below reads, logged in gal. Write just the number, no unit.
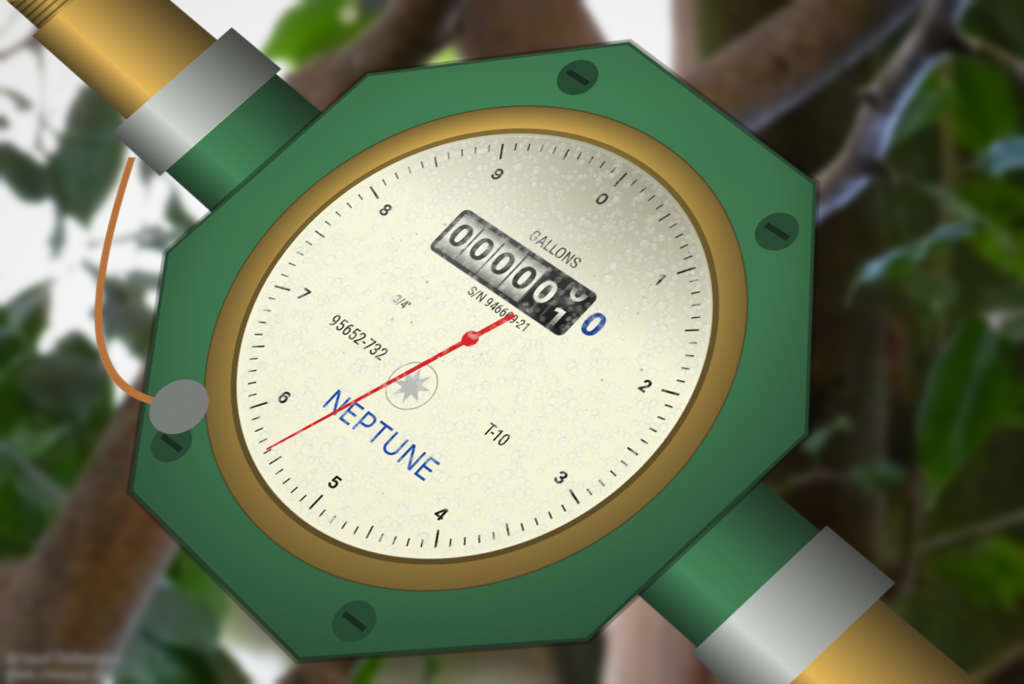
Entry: 5.6
